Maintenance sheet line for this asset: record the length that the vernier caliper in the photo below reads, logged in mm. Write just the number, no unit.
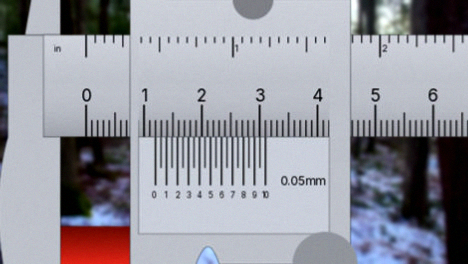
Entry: 12.0
